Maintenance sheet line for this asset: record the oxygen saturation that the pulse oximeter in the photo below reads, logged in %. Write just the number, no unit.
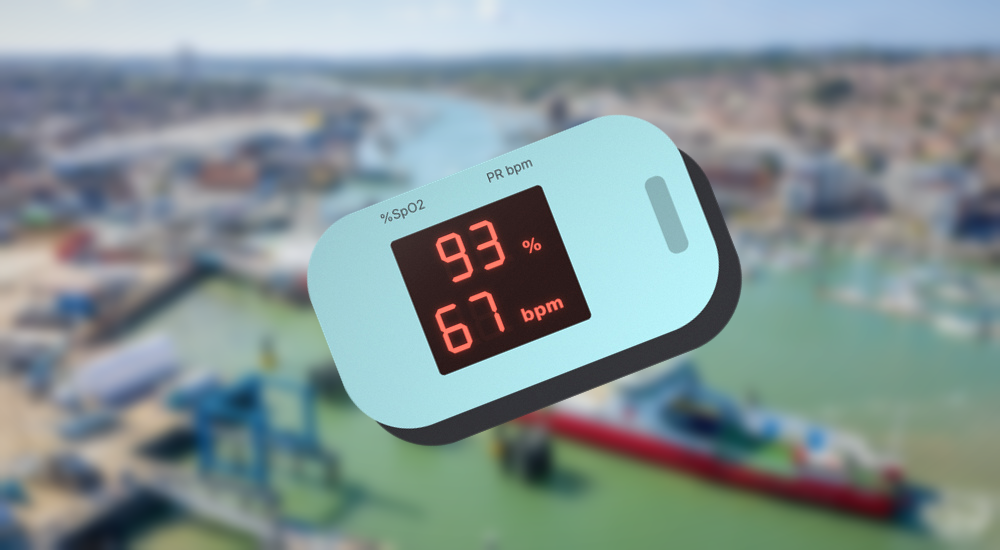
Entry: 93
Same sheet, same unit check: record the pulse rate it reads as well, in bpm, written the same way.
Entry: 67
